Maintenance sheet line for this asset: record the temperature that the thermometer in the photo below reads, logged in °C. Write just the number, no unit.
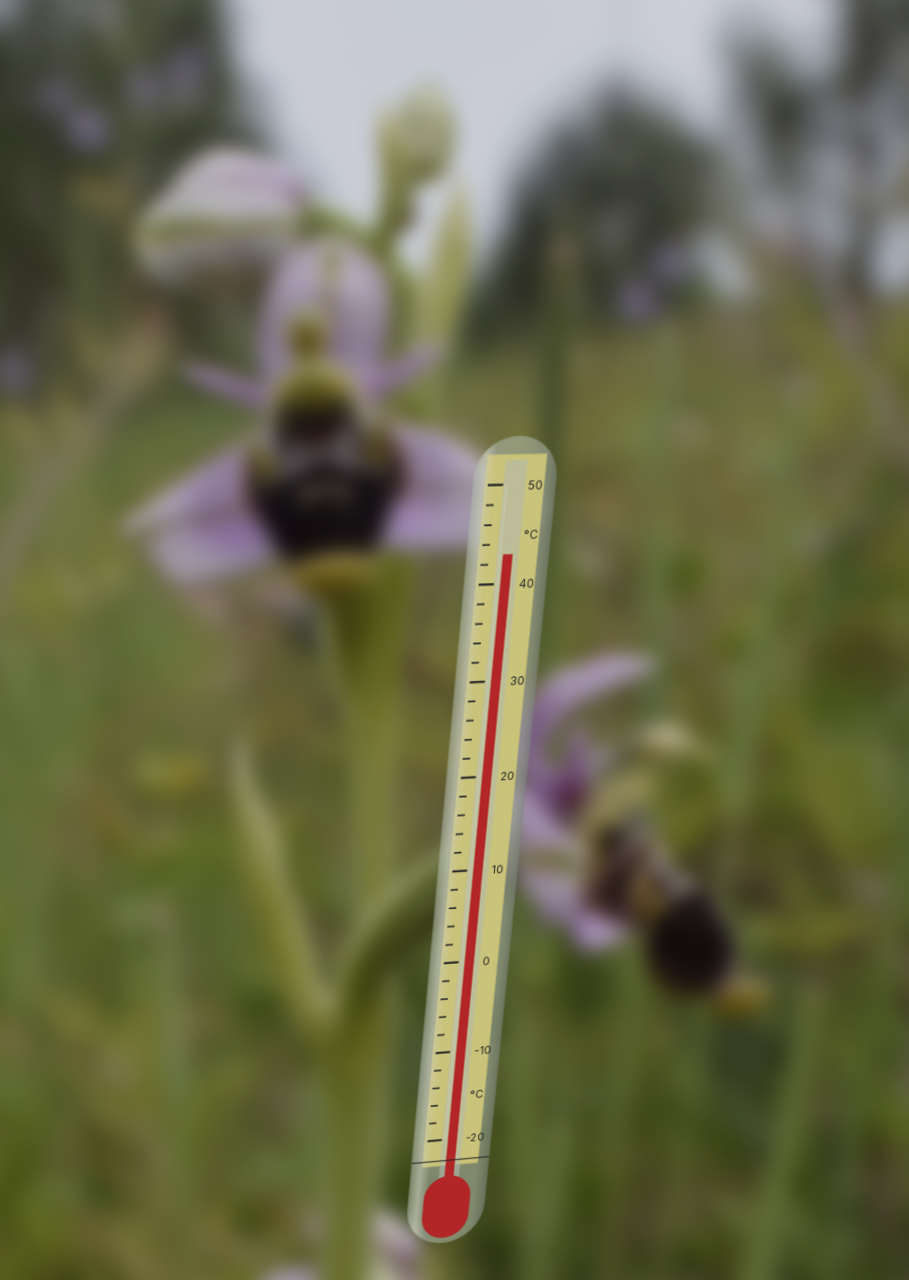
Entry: 43
